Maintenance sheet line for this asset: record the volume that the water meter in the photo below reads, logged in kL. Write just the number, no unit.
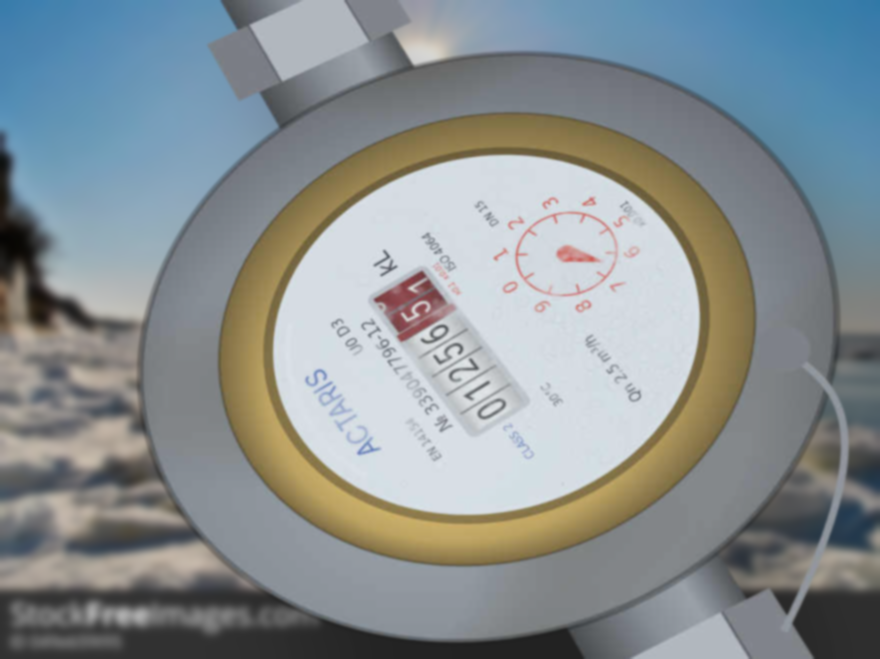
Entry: 1256.506
